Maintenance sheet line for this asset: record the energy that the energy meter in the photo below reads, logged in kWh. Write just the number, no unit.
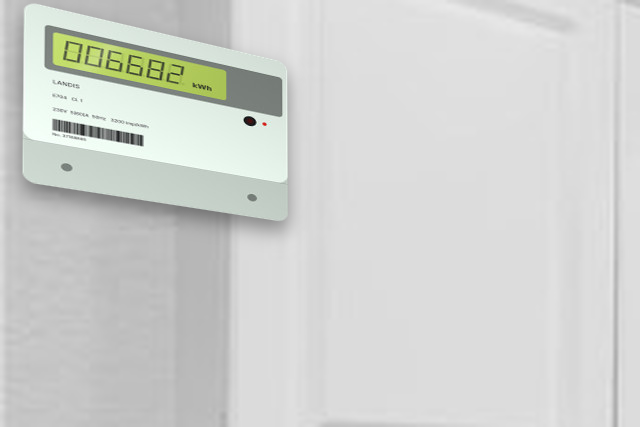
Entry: 6682
